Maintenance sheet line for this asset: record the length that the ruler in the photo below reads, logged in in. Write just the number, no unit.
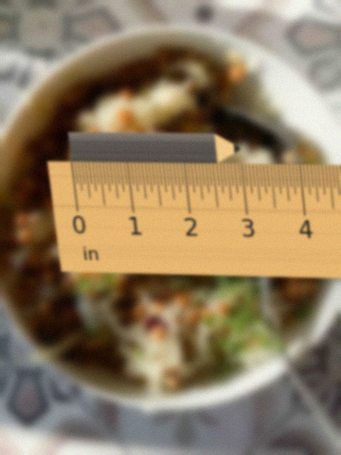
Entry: 3
